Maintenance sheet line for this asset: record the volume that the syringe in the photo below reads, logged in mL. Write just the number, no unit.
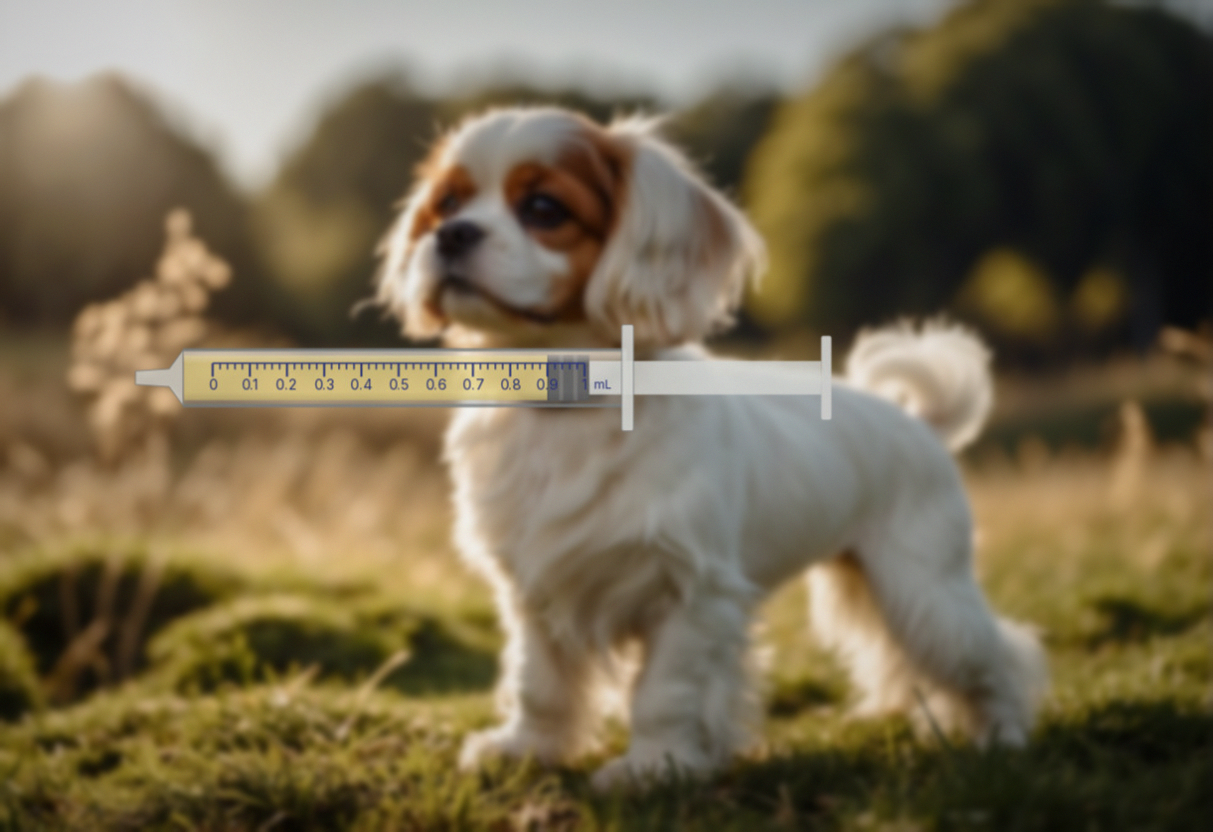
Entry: 0.9
